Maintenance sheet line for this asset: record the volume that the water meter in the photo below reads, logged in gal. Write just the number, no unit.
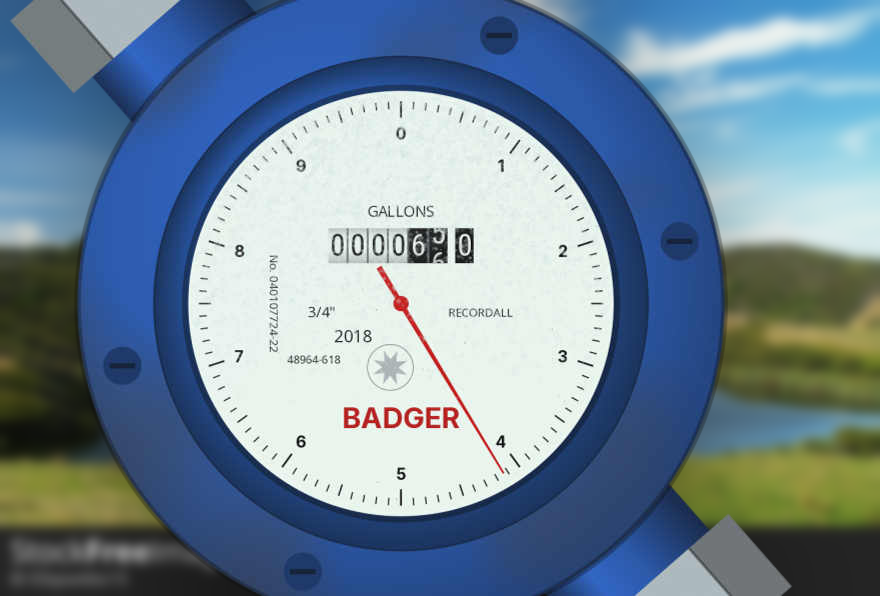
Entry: 654.1
